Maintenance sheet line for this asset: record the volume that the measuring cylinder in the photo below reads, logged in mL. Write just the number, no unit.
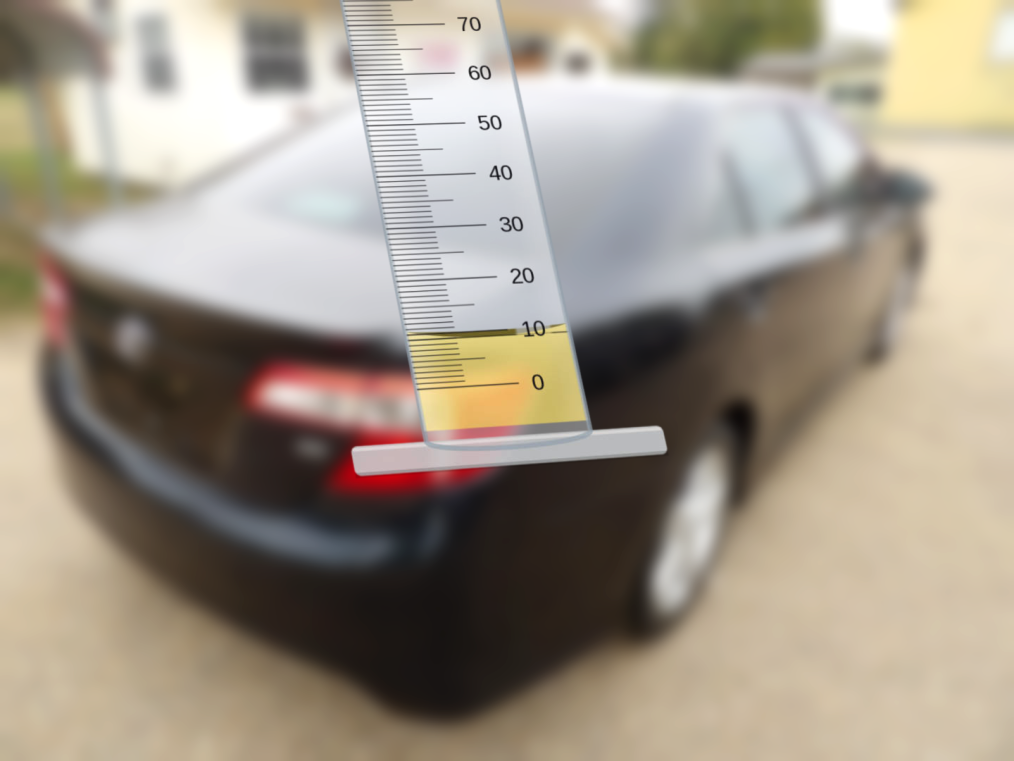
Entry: 9
